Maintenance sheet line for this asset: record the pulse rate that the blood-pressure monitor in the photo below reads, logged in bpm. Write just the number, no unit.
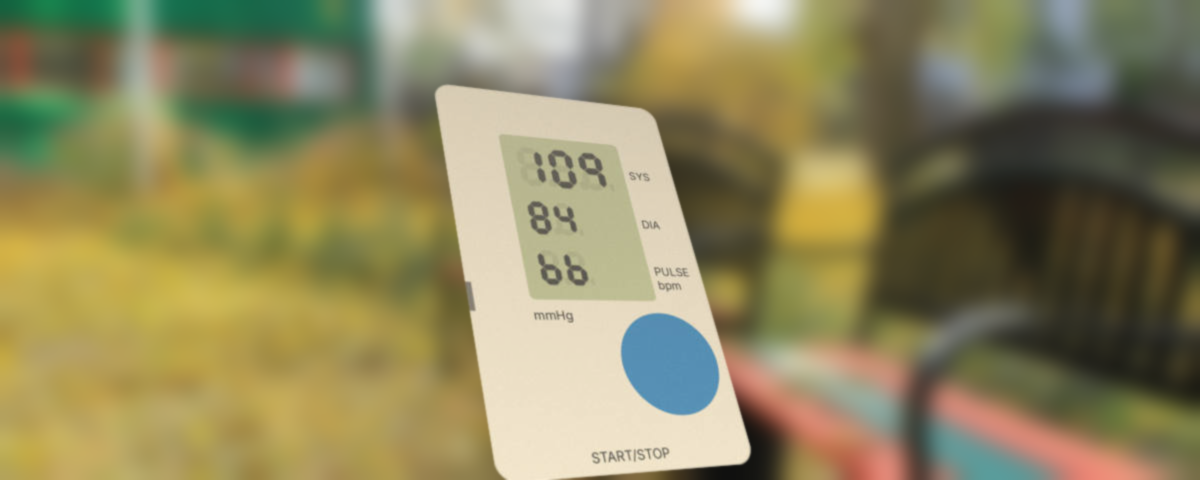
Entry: 66
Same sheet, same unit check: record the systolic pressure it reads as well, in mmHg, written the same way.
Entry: 109
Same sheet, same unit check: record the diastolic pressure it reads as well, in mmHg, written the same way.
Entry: 84
